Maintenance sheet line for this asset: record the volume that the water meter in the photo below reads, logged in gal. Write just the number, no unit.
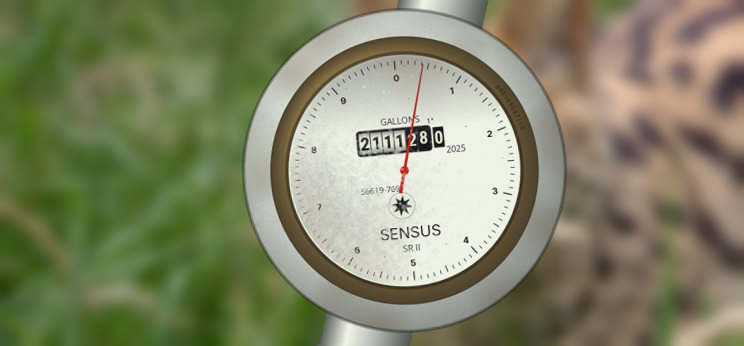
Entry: 2111280.4
